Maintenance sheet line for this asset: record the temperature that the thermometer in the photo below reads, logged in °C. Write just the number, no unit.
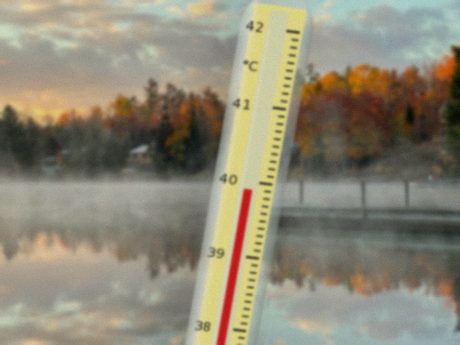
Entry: 39.9
